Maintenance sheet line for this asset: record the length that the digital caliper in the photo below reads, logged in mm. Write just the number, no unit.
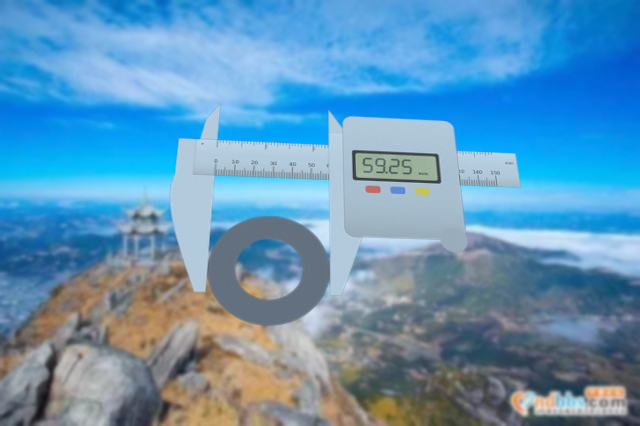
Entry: 59.25
